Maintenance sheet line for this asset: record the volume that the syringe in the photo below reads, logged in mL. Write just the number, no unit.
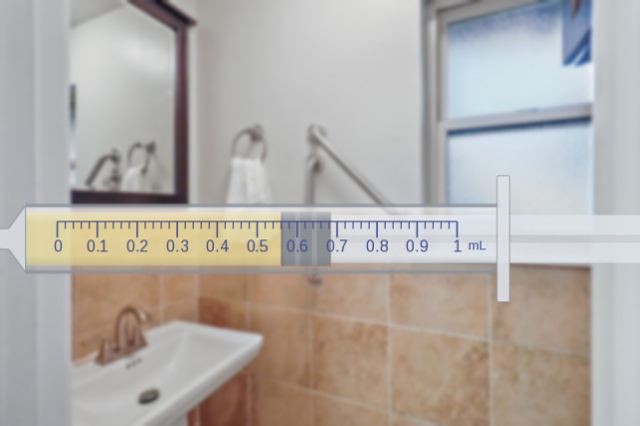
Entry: 0.56
